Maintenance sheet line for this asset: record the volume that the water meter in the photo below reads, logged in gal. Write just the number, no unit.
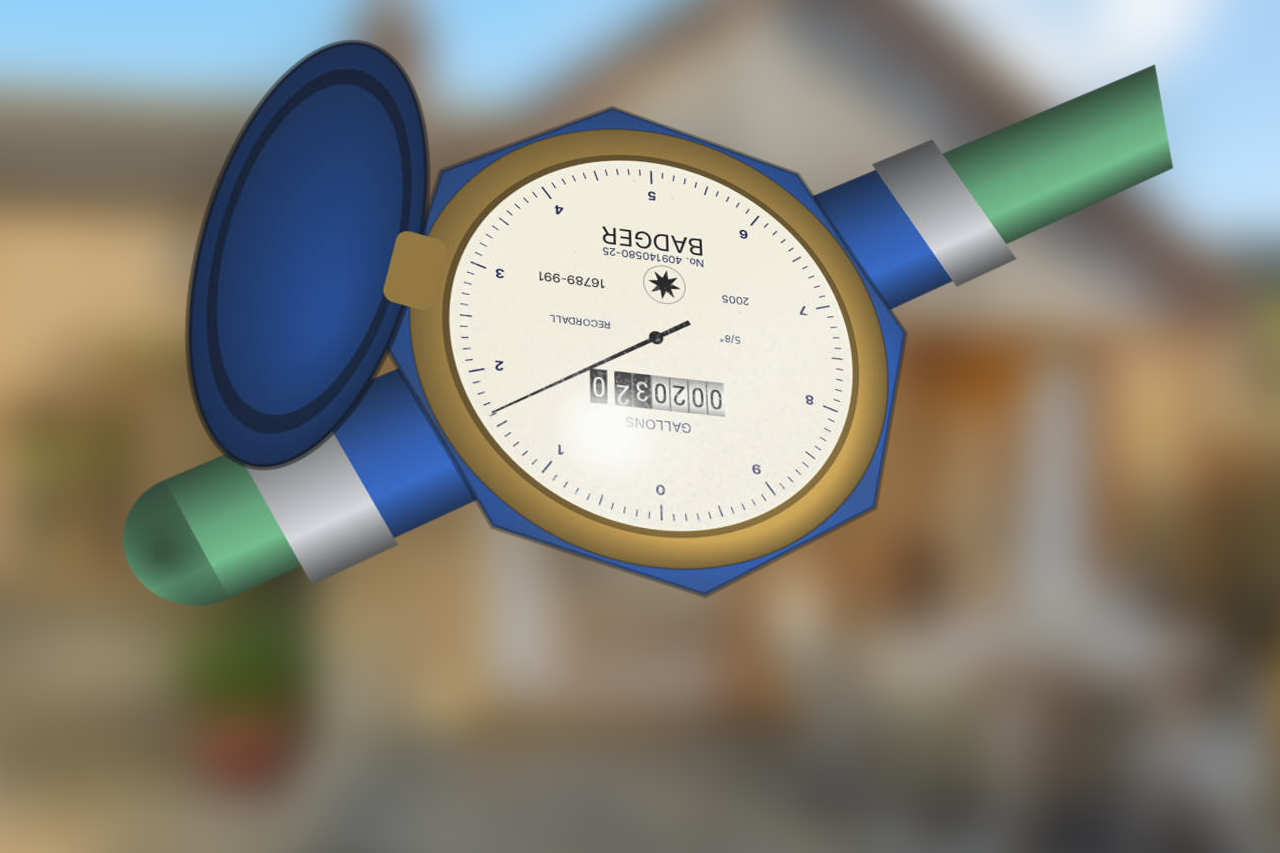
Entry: 20321.6
